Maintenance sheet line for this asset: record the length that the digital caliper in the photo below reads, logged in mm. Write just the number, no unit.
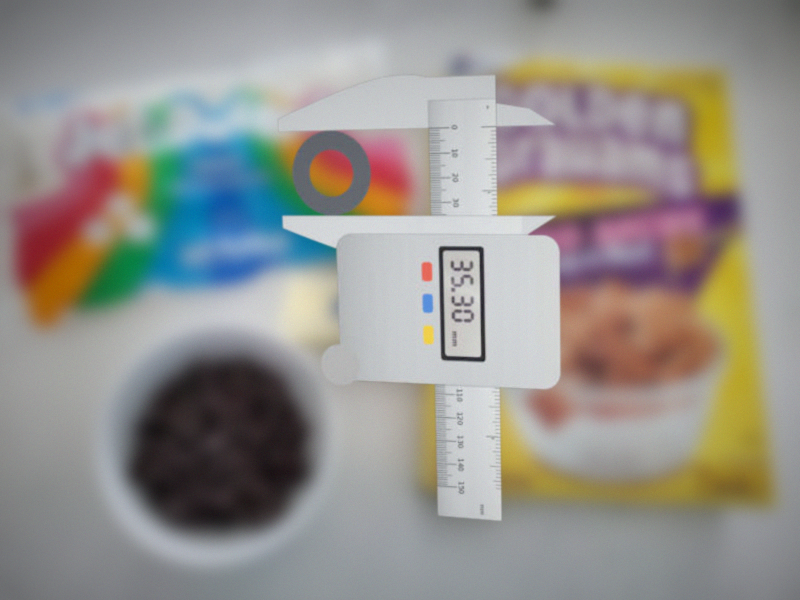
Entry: 35.30
